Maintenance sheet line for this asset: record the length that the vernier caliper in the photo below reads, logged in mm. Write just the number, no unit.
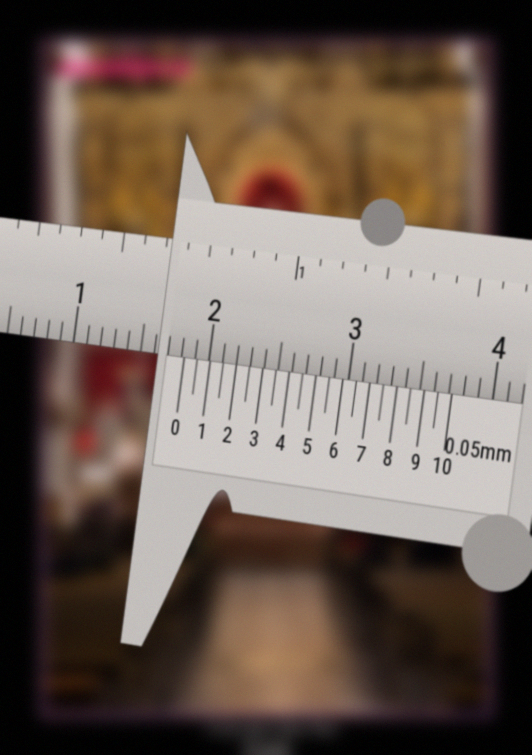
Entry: 18.2
